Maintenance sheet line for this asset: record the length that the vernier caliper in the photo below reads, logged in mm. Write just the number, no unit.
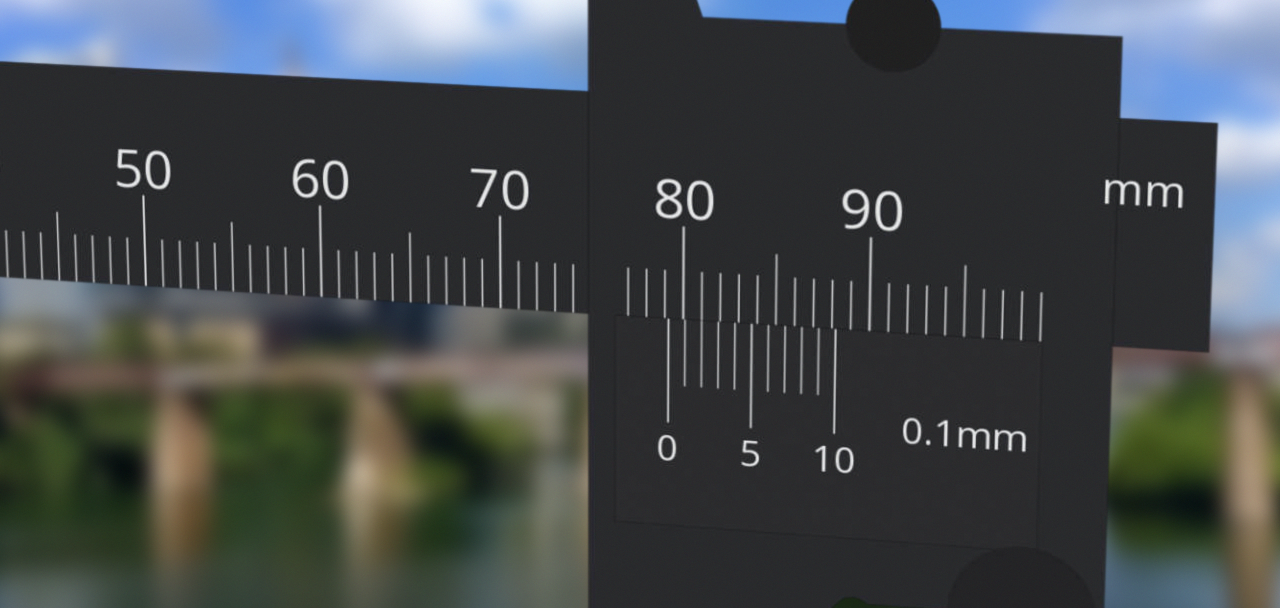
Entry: 79.2
